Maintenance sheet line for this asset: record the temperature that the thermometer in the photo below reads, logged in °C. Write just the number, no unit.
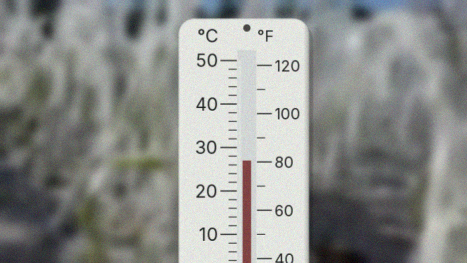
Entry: 27
